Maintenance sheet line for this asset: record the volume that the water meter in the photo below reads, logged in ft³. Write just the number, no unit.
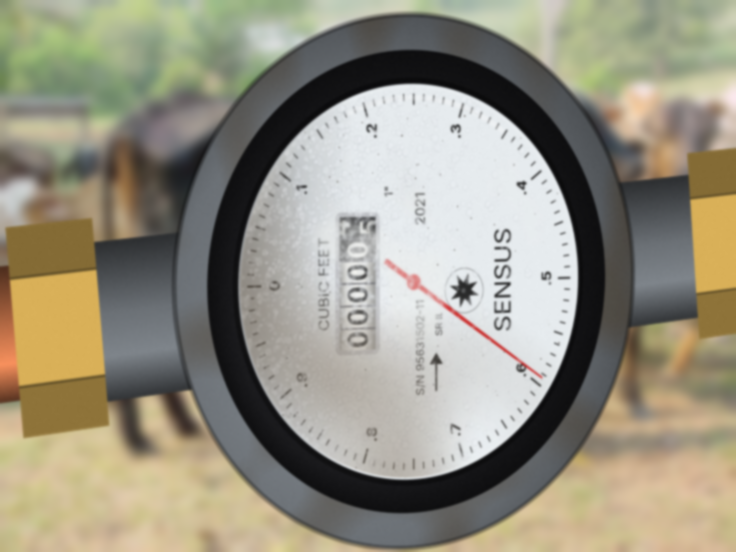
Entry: 4.59
